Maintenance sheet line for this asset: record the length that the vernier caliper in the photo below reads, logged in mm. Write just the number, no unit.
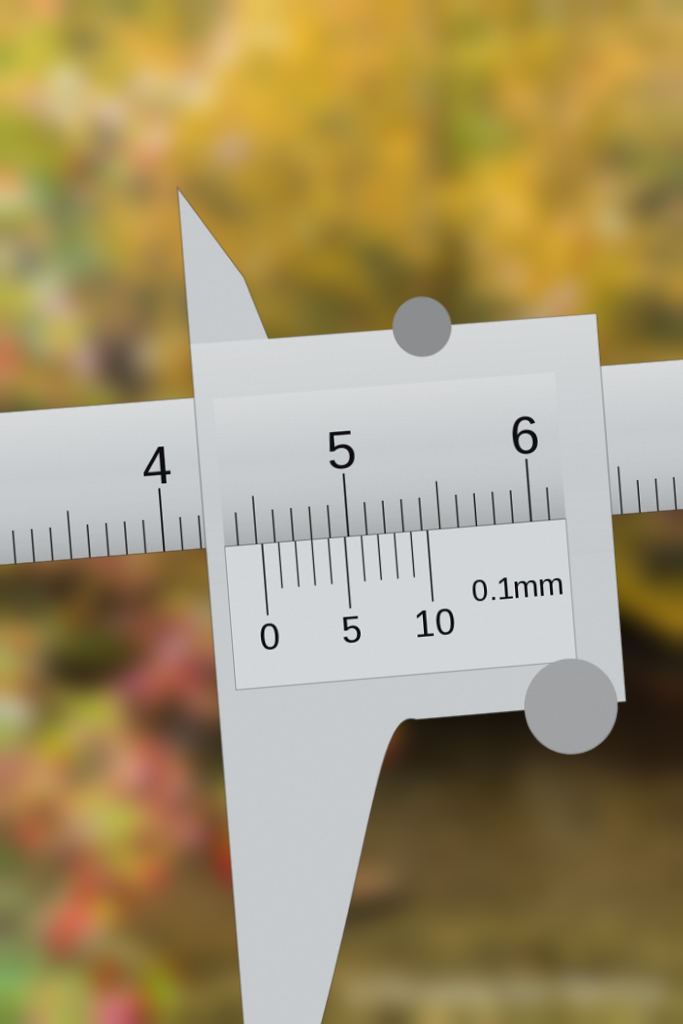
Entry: 45.3
